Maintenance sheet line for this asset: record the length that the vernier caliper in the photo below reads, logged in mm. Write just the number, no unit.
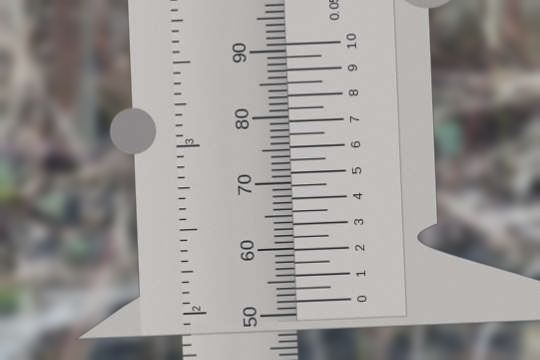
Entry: 52.0
